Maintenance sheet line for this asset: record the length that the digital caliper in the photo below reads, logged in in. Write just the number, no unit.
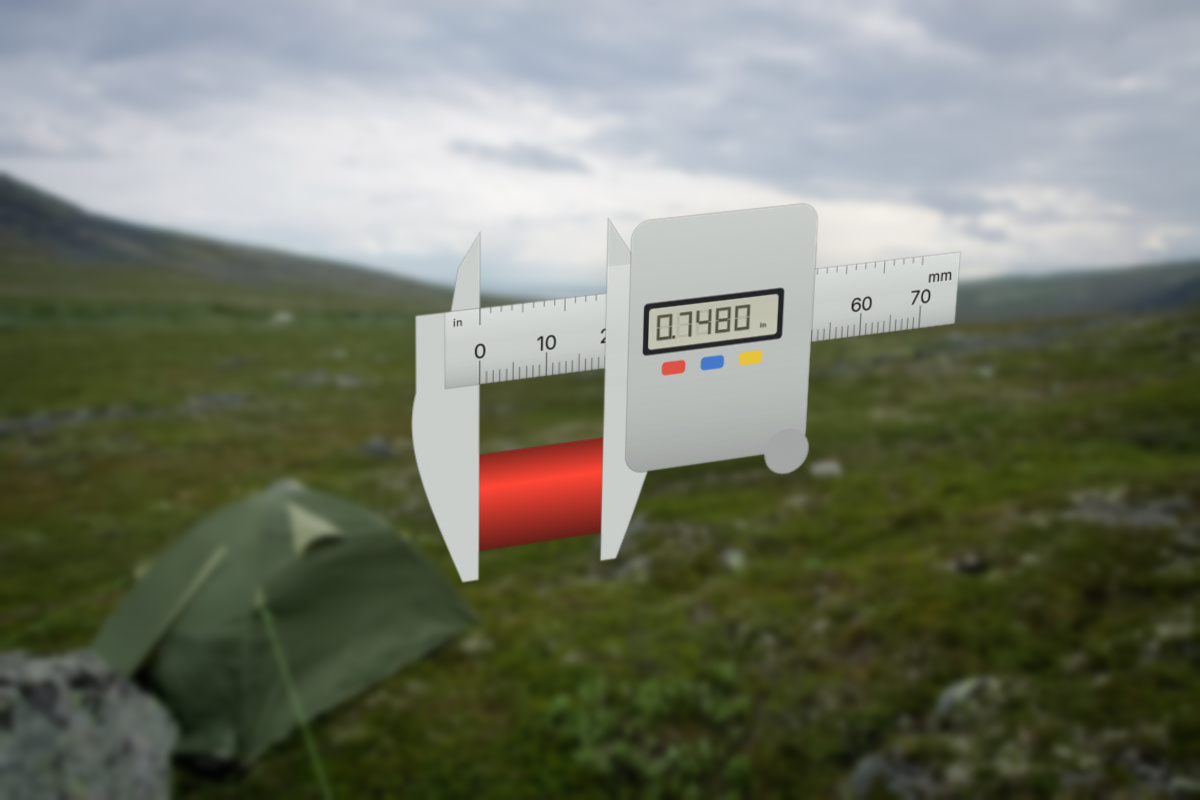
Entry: 0.7480
